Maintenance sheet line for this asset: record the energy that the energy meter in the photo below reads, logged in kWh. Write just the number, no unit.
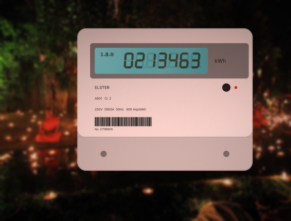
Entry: 213463
